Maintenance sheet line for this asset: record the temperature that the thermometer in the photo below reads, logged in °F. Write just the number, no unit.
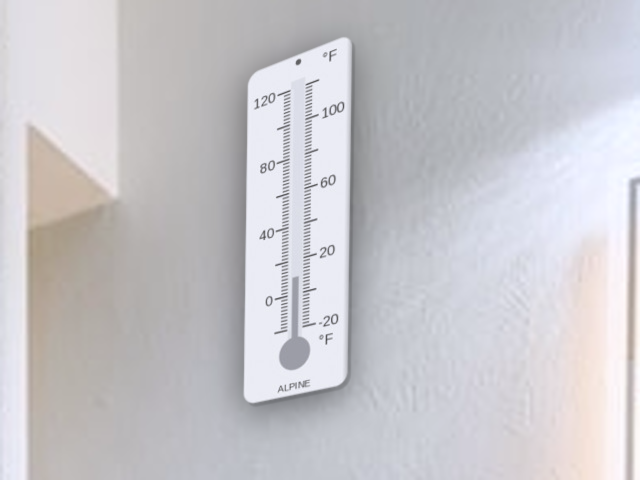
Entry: 10
